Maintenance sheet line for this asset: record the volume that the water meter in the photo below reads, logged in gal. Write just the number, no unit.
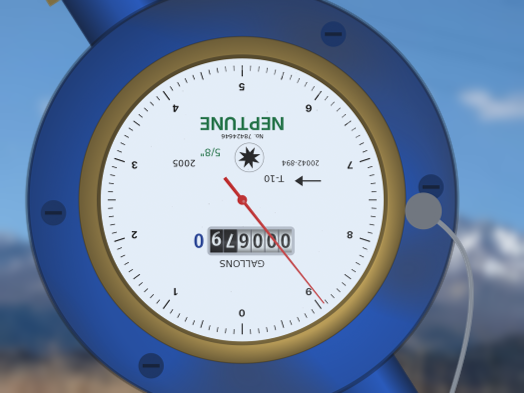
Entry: 6788.9
